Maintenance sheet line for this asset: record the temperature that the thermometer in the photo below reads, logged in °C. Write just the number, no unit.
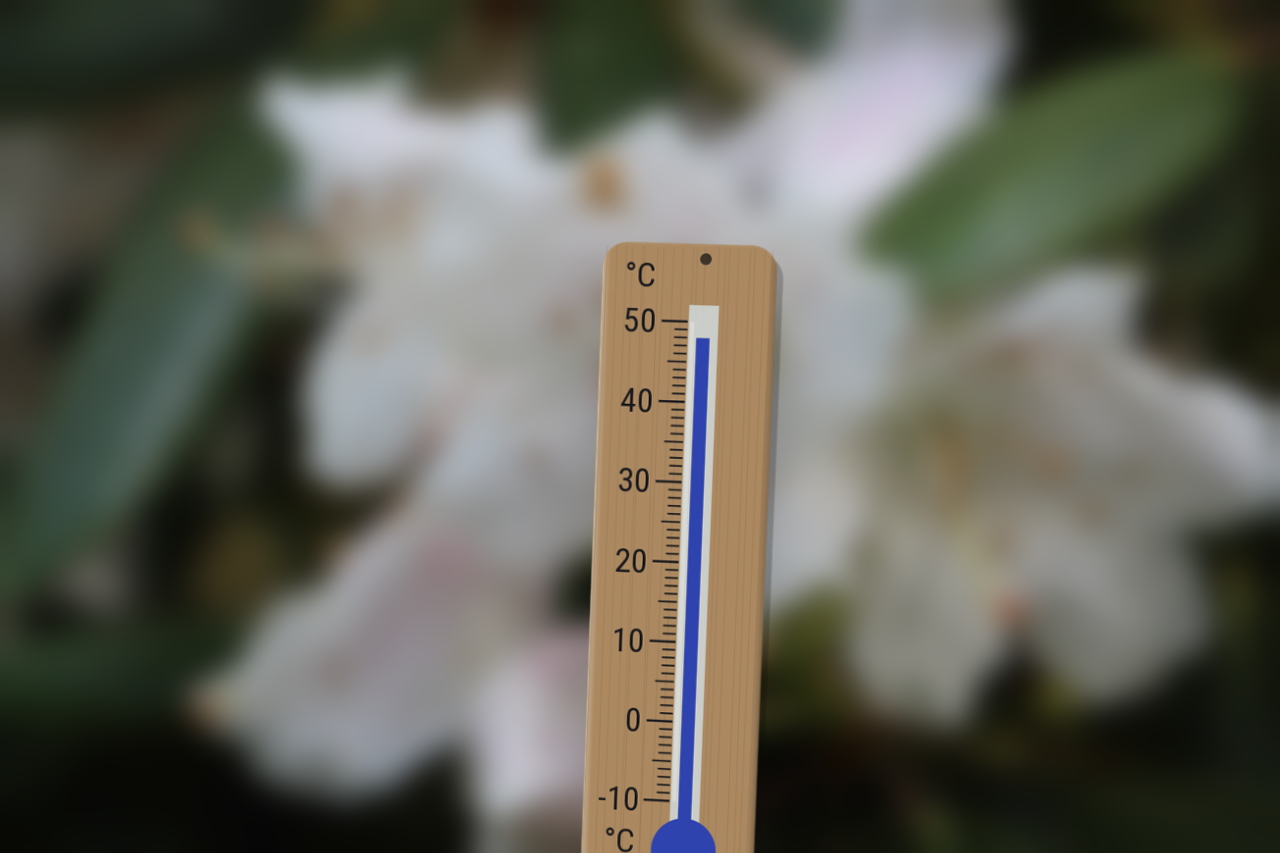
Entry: 48
